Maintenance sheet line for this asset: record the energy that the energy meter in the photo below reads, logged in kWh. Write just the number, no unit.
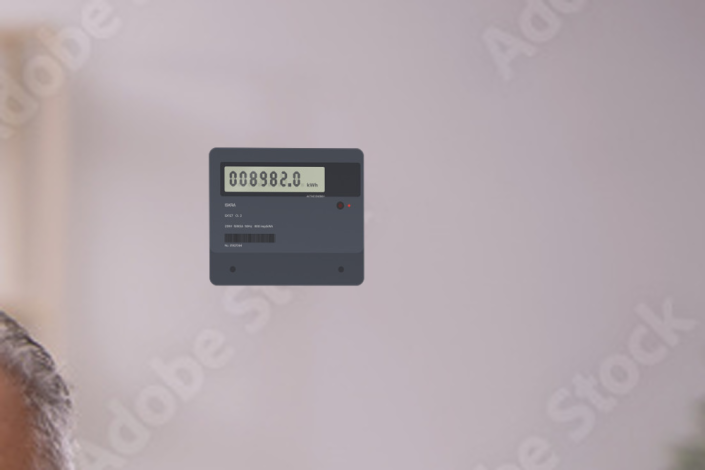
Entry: 8982.0
